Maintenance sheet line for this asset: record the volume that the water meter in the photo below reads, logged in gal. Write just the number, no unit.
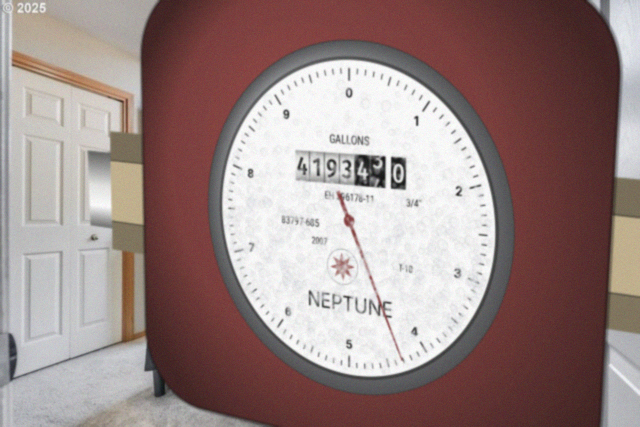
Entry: 4193434.3
